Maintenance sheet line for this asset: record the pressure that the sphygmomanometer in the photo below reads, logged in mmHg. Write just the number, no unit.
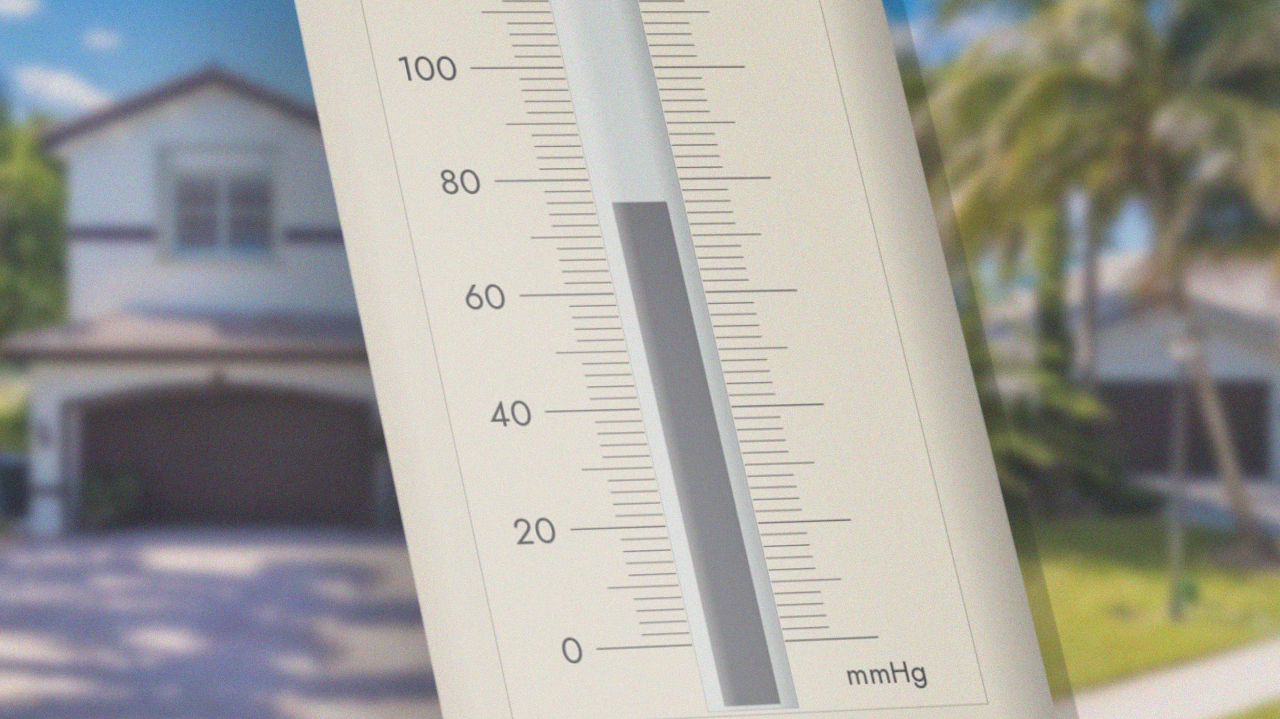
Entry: 76
